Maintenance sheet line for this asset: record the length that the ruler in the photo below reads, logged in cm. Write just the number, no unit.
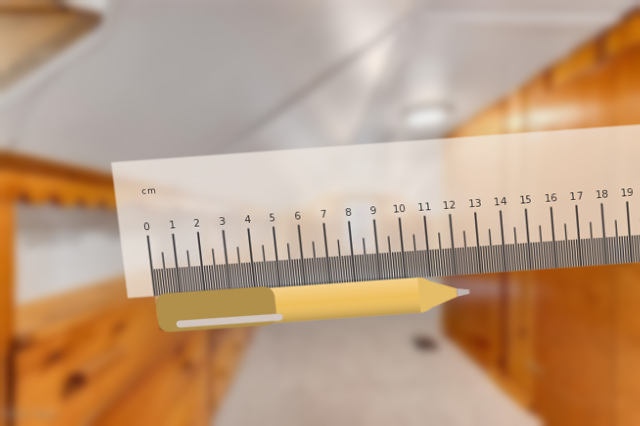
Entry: 12.5
